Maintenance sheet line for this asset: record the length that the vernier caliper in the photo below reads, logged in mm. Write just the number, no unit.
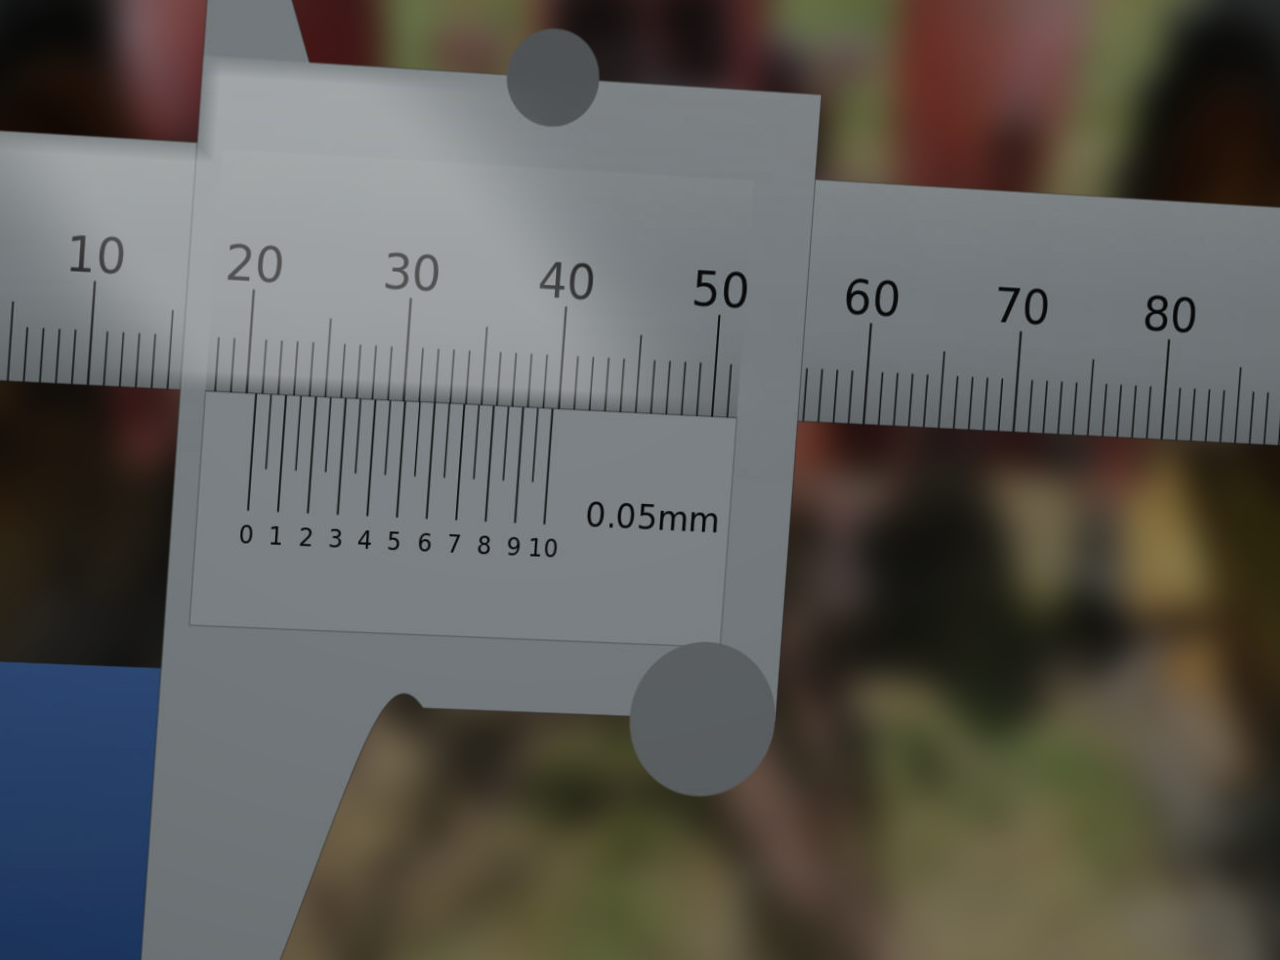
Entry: 20.6
